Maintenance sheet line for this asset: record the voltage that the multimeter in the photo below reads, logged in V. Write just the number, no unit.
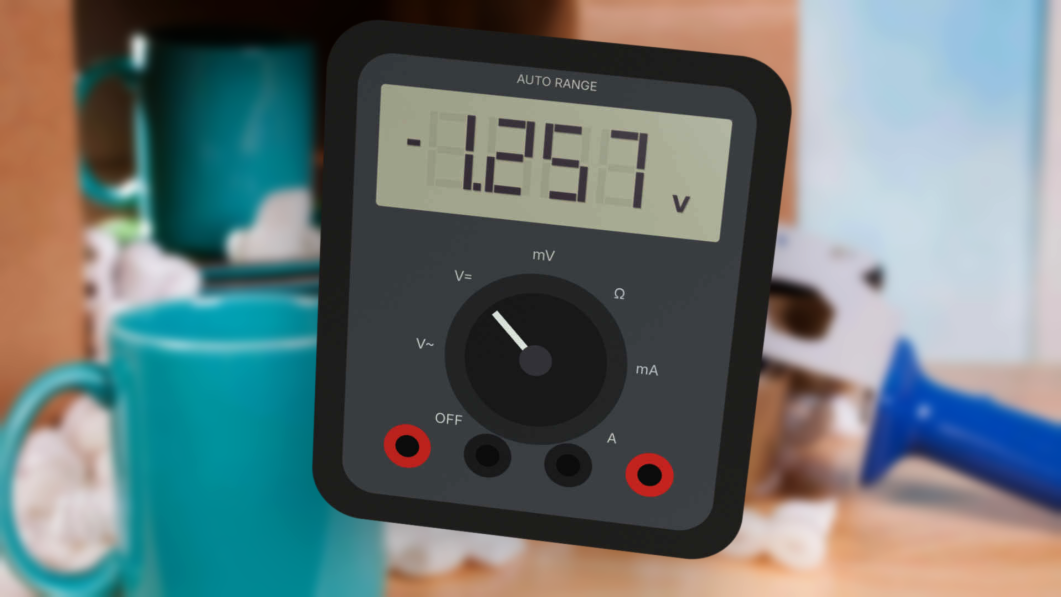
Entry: -1.257
